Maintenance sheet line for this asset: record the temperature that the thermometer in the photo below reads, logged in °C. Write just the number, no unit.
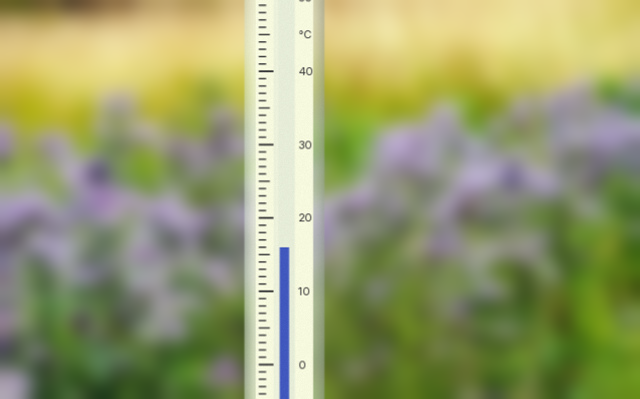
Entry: 16
